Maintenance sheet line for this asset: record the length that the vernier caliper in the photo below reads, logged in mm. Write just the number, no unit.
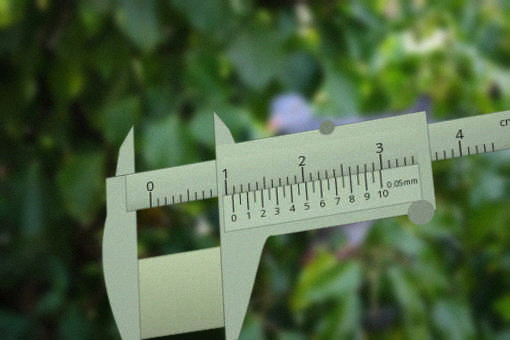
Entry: 10.8
